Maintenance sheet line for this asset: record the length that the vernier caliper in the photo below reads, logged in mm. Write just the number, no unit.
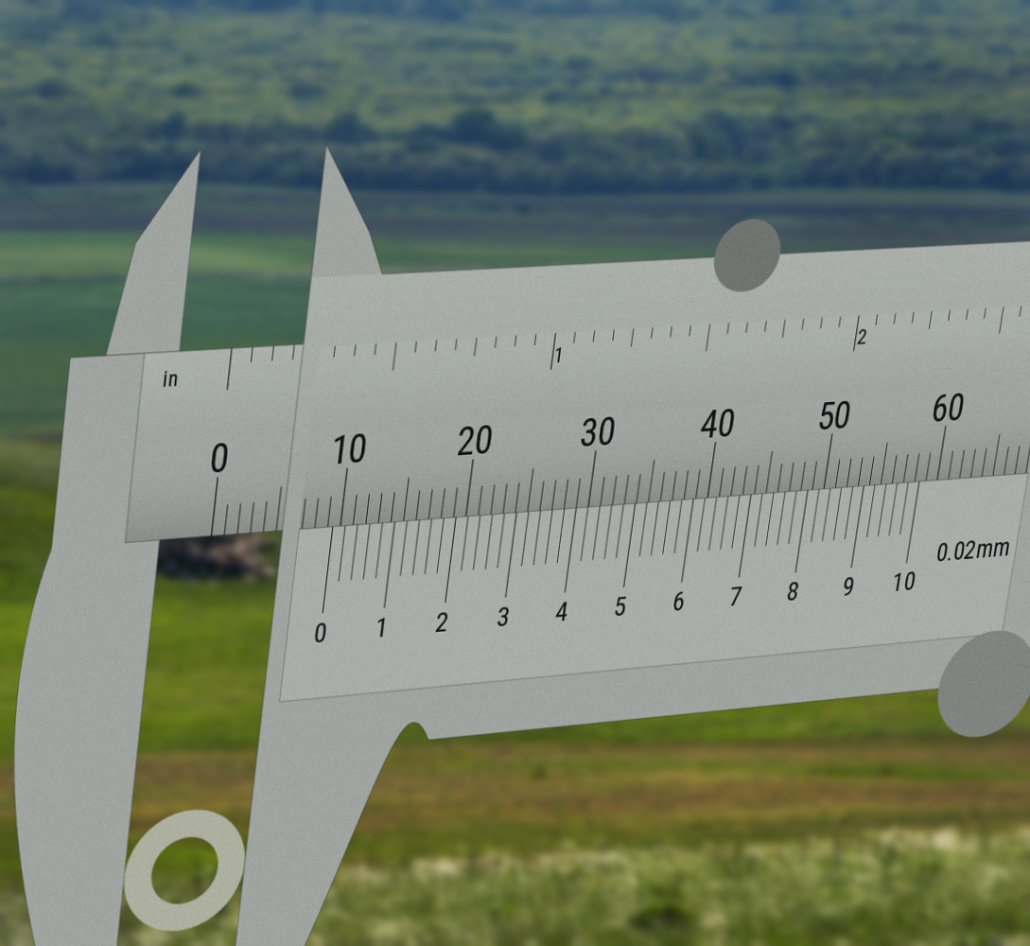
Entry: 9.4
